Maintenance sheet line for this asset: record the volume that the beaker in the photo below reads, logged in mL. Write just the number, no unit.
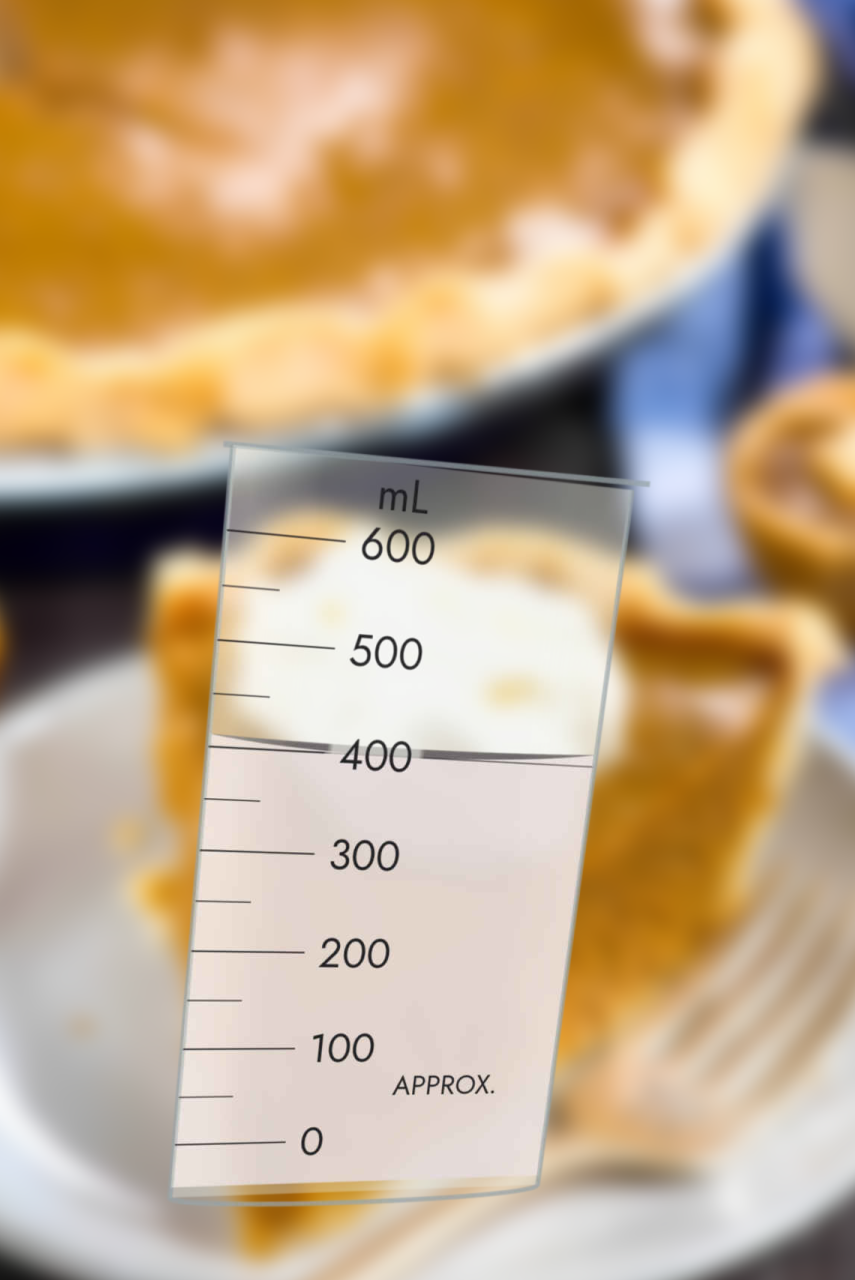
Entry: 400
